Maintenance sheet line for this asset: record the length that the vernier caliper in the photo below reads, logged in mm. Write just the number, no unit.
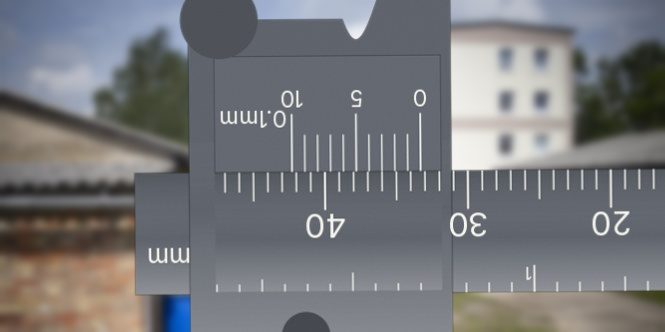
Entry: 33.3
